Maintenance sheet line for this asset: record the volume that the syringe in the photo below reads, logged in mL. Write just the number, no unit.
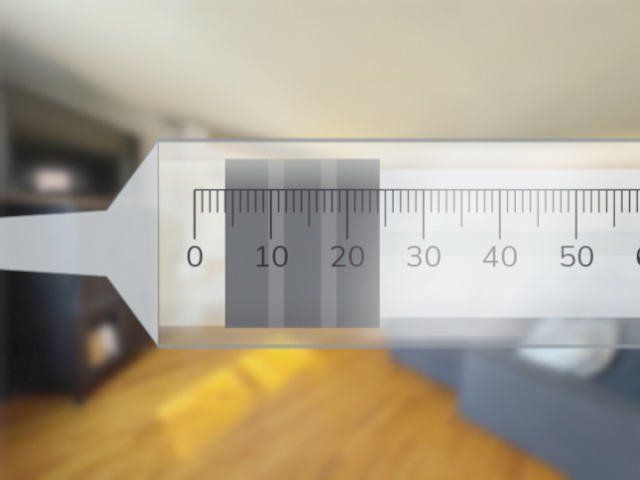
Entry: 4
